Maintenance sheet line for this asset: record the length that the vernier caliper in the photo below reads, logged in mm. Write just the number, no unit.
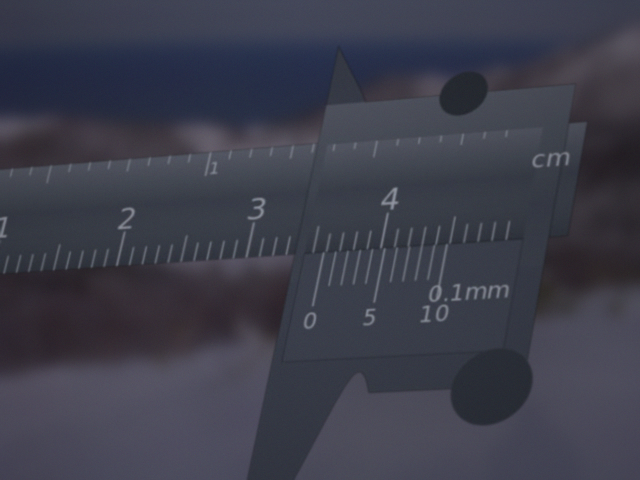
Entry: 35.8
